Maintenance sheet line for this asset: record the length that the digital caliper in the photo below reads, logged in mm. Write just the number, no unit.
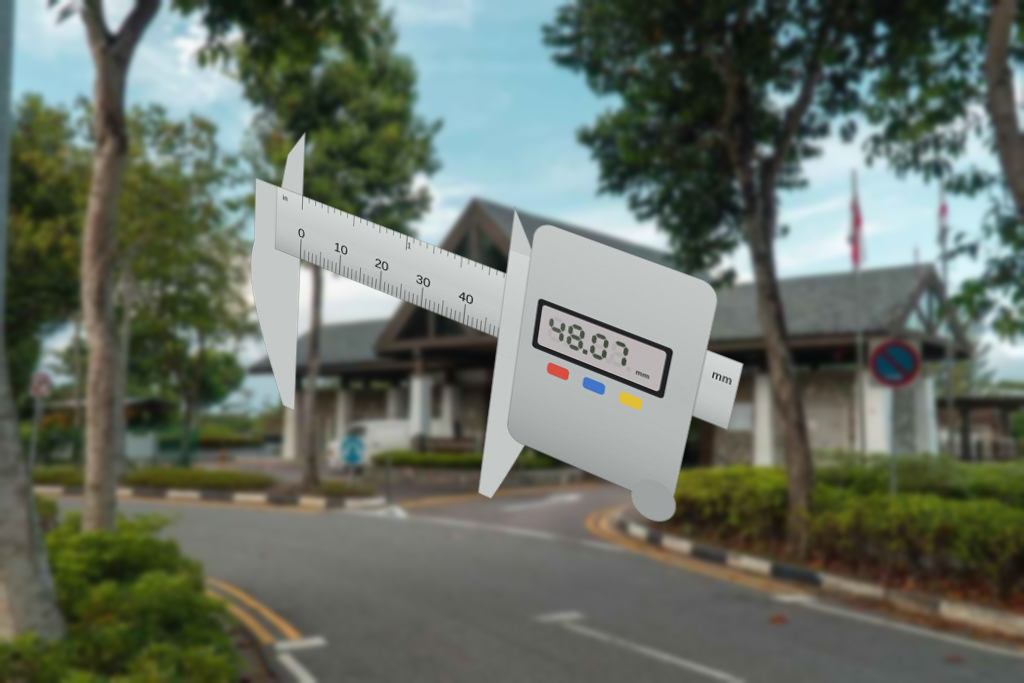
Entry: 48.07
